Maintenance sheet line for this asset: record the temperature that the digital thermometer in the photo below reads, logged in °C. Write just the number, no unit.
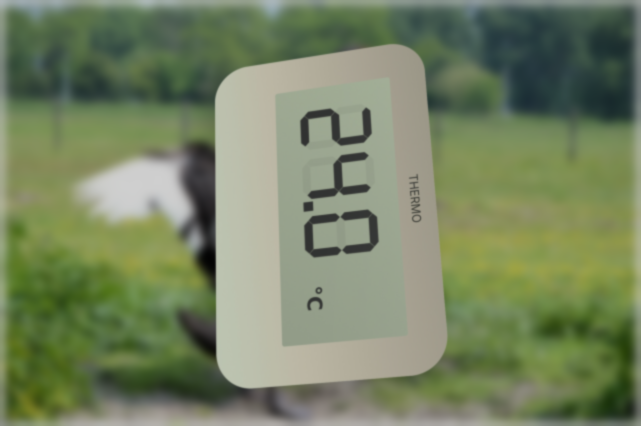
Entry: 24.0
